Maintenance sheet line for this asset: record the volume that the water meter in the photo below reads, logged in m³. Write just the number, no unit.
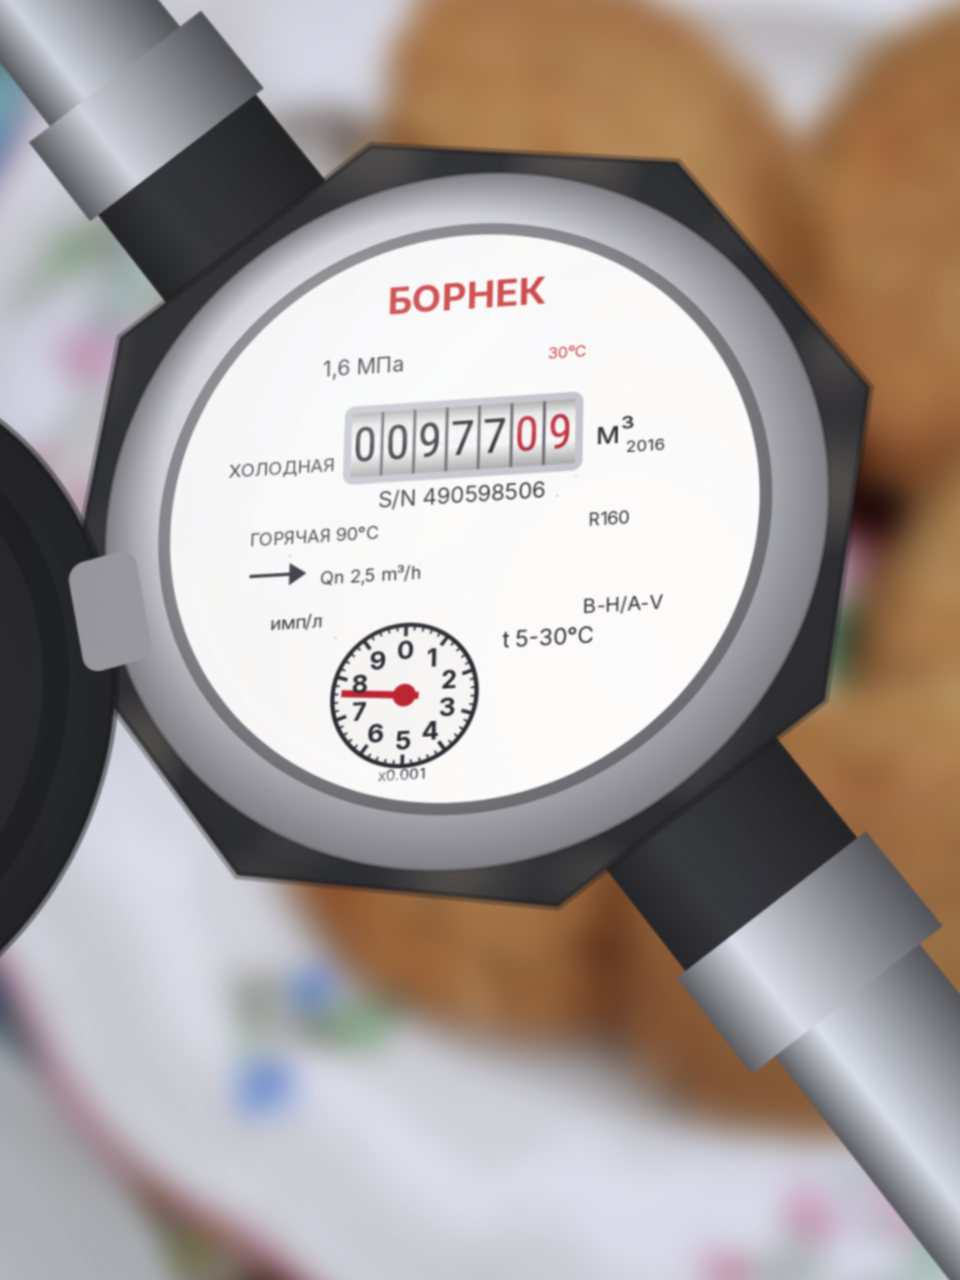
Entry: 977.097
